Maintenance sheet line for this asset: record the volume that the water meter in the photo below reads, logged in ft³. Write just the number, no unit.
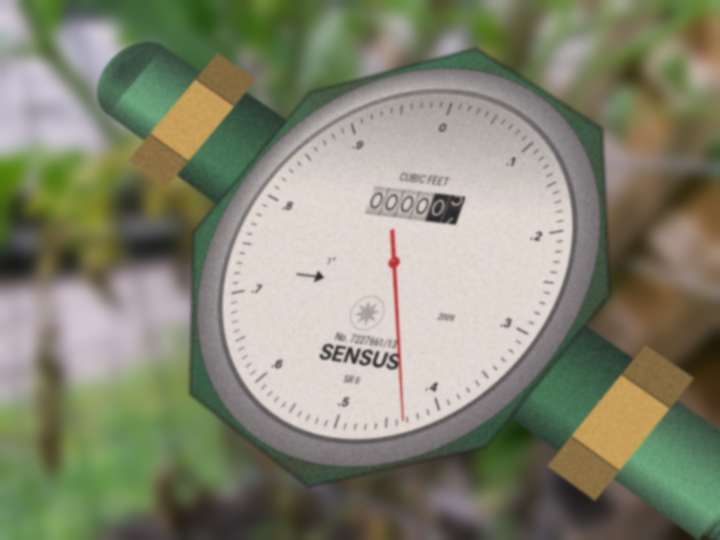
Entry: 5.43
